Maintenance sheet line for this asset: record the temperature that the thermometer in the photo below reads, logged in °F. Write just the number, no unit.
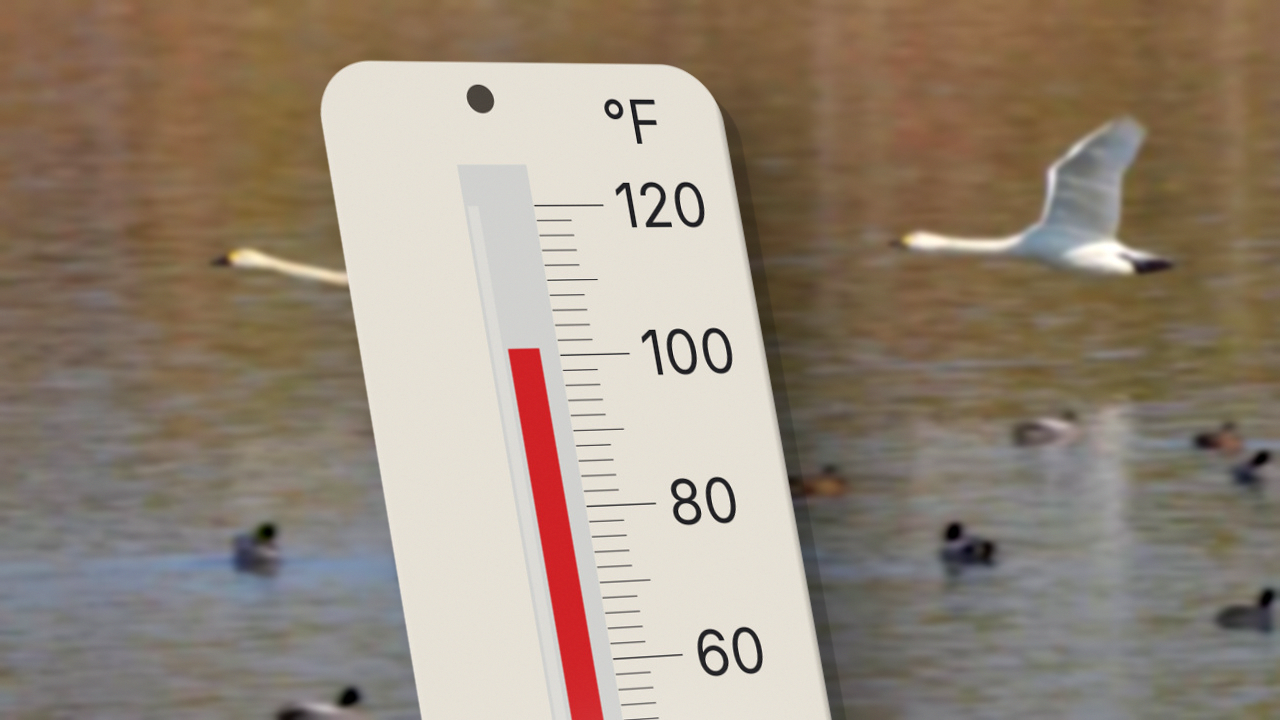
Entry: 101
